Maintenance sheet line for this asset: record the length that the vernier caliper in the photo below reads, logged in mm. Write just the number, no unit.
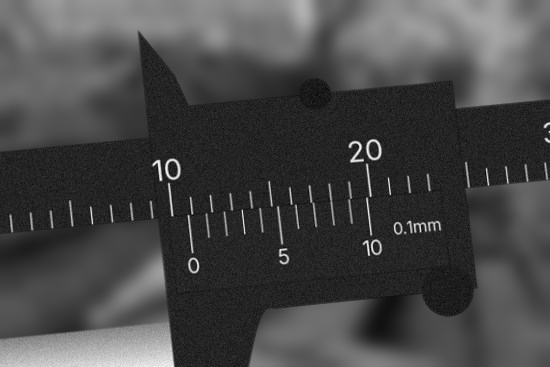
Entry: 10.8
